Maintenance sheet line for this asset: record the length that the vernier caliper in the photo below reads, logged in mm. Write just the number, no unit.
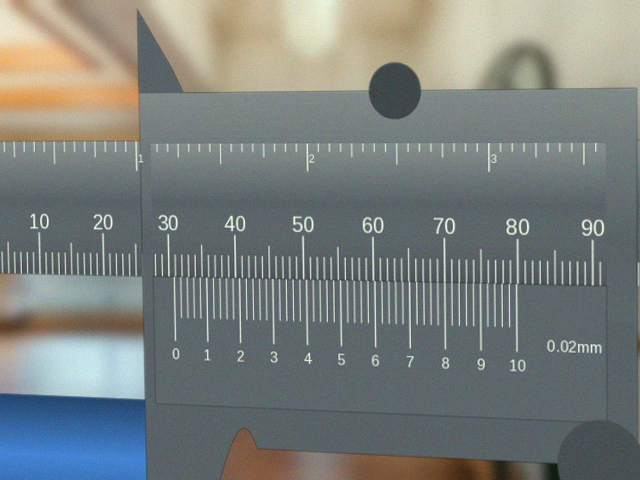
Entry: 30.8
